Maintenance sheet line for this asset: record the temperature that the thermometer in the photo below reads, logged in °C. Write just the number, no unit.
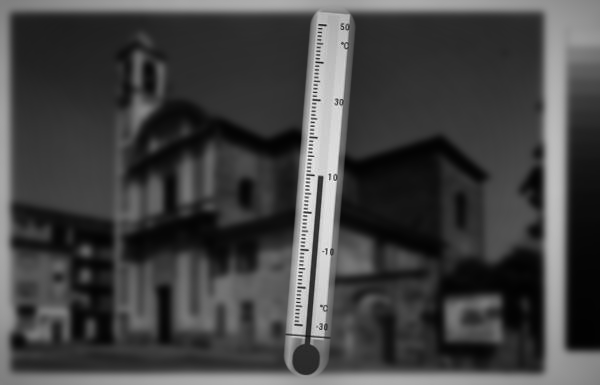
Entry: 10
